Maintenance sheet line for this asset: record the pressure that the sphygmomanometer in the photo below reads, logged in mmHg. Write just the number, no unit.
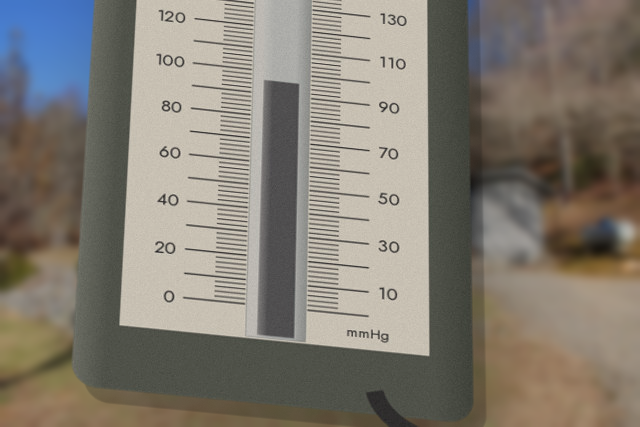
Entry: 96
